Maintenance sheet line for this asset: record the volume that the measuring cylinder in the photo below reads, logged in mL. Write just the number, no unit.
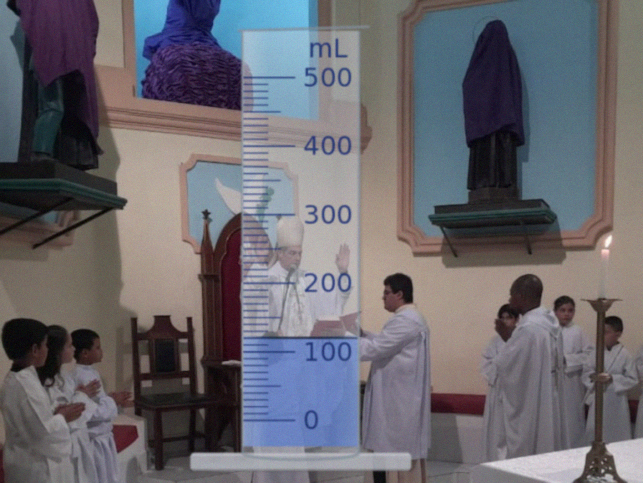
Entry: 120
